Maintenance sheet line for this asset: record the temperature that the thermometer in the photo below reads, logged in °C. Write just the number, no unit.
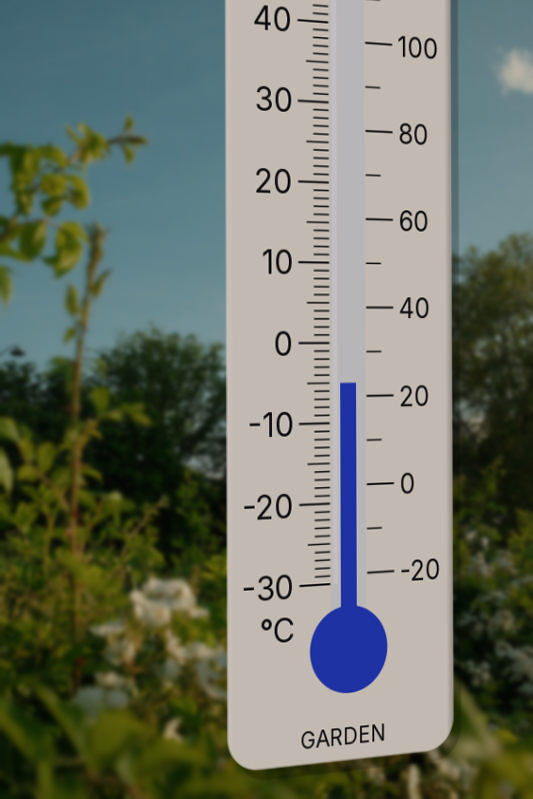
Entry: -5
